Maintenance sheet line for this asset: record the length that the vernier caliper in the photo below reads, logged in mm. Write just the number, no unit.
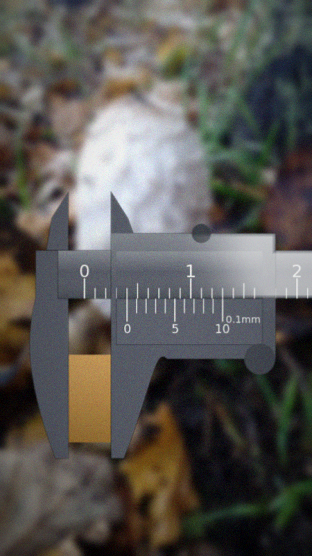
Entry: 4.0
